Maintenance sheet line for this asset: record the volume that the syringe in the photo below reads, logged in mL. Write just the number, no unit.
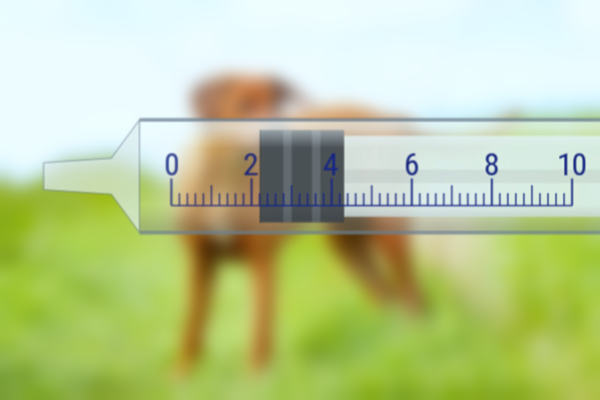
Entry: 2.2
